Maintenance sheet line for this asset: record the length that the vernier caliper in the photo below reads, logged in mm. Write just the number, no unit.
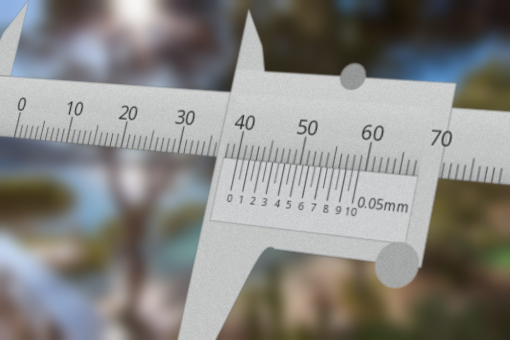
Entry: 40.0
